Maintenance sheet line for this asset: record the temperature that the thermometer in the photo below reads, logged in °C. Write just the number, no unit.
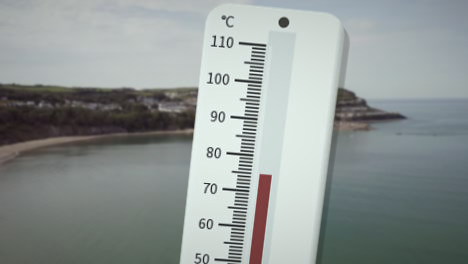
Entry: 75
